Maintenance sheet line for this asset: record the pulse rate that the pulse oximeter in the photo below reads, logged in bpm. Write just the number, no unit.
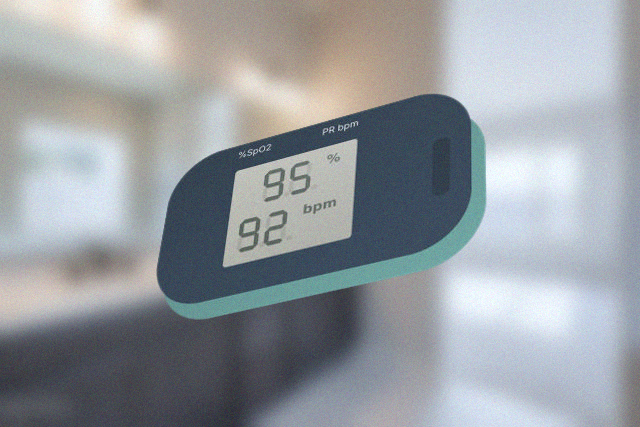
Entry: 92
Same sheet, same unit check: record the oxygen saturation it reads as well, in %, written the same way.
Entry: 95
